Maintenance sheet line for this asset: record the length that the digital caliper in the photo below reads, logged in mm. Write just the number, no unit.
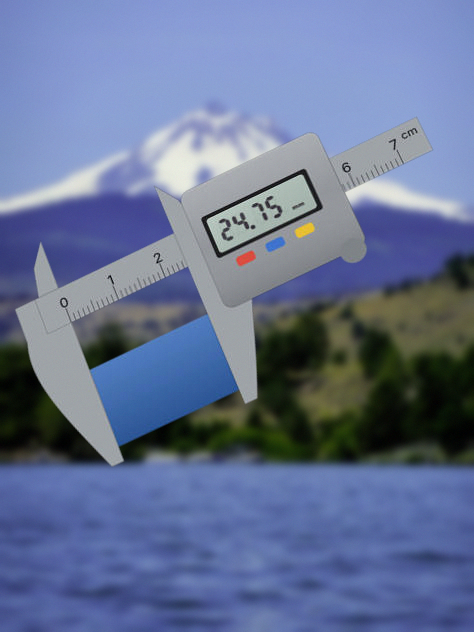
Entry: 24.75
